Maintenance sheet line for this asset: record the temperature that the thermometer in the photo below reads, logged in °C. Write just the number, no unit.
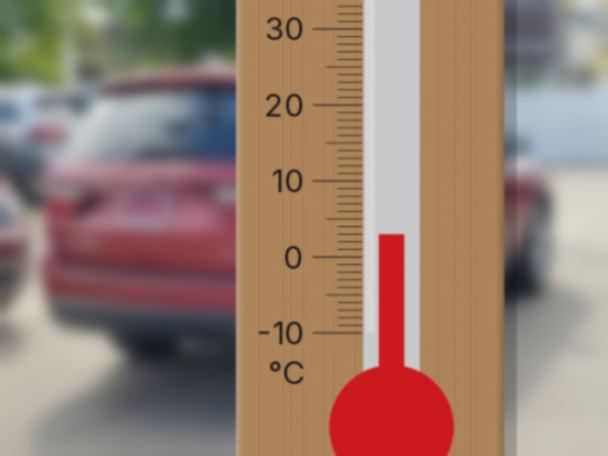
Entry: 3
